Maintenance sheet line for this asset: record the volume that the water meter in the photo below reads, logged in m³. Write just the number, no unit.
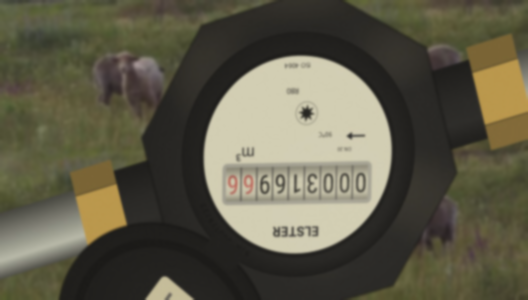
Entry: 3169.66
